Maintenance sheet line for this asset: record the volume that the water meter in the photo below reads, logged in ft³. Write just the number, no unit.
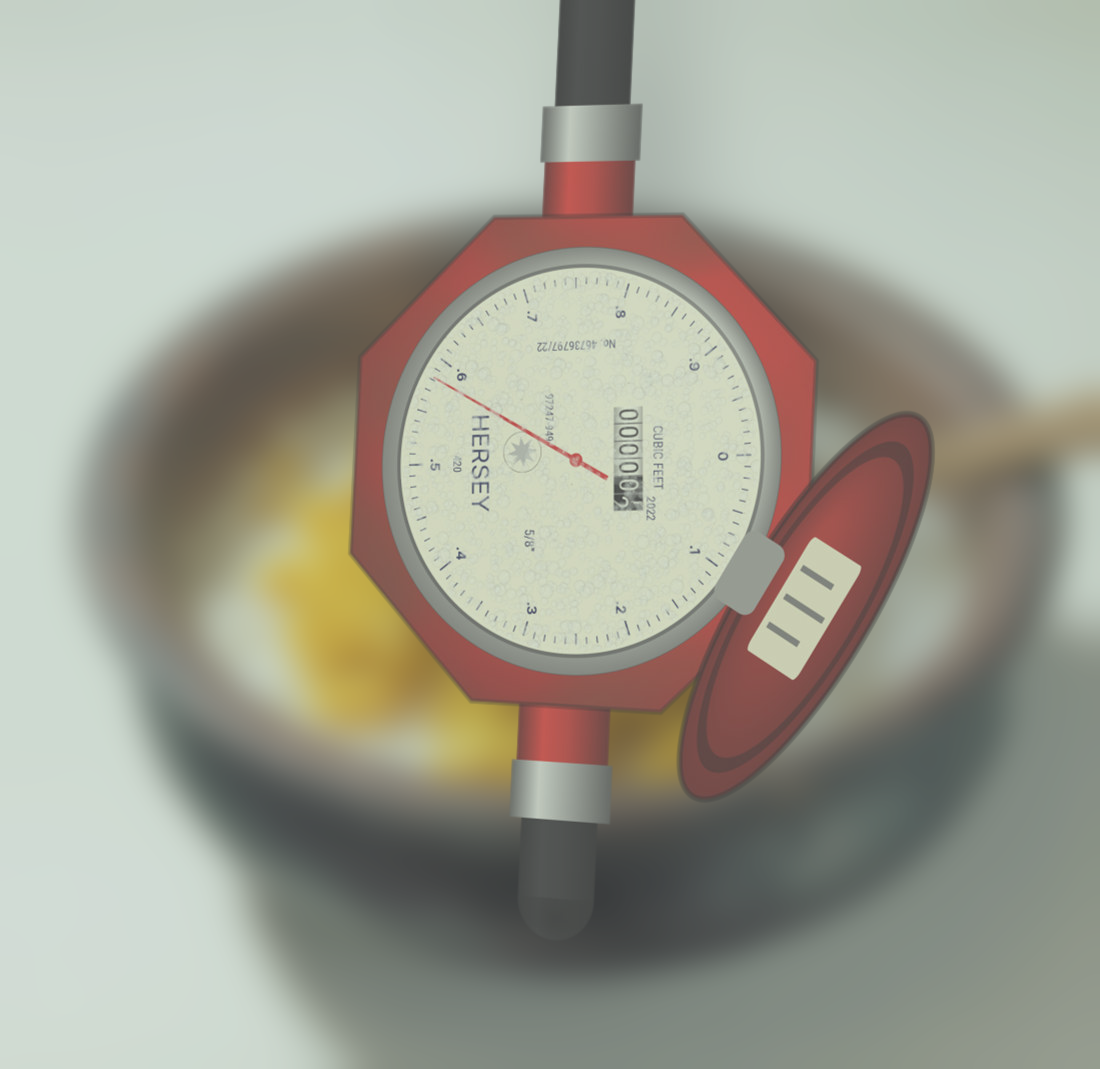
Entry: 1.58
